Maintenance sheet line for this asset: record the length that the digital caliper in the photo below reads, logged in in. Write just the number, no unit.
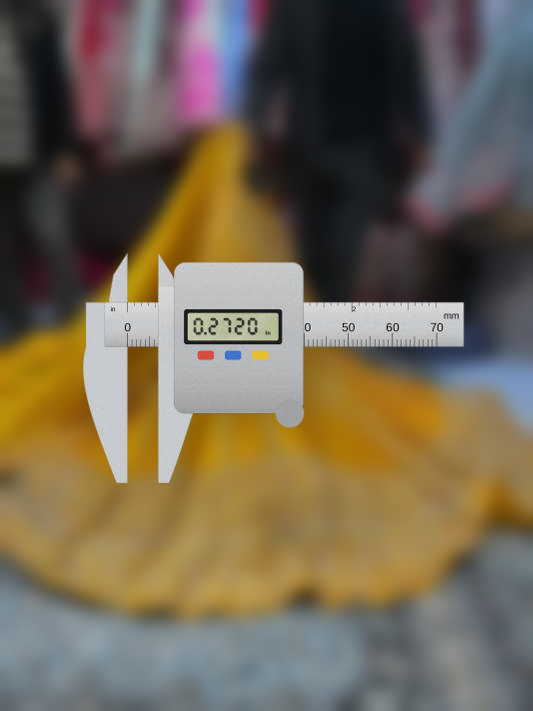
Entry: 0.2720
